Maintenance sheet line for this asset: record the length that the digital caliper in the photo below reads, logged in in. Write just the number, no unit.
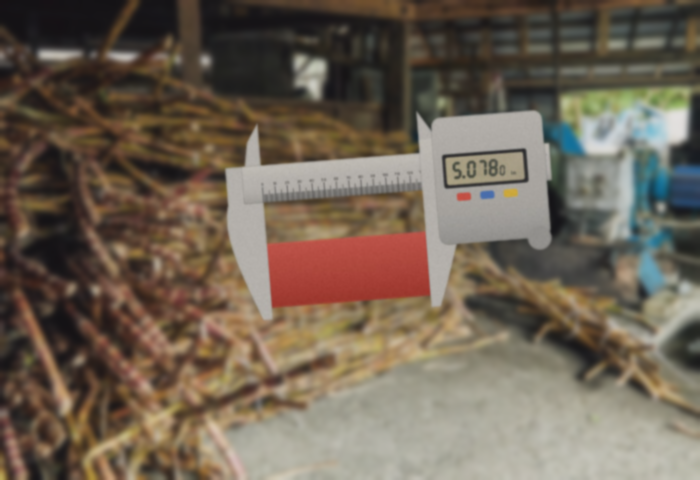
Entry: 5.0780
